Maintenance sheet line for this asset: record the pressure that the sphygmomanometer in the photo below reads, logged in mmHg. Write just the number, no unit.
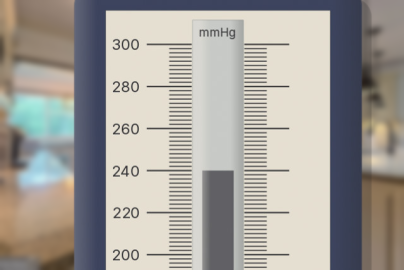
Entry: 240
